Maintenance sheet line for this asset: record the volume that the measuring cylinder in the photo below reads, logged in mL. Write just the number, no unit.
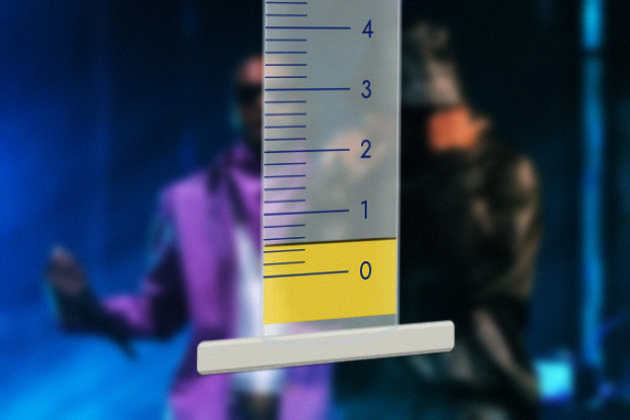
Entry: 0.5
